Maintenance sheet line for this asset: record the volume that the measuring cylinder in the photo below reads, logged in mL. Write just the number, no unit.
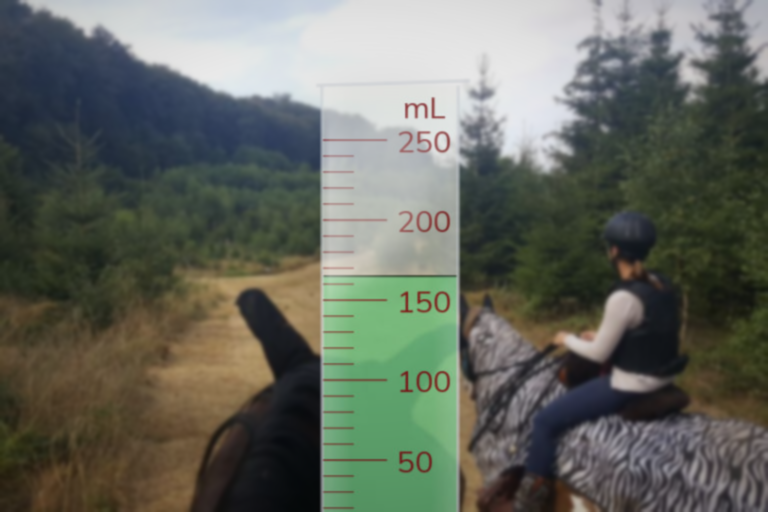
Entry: 165
